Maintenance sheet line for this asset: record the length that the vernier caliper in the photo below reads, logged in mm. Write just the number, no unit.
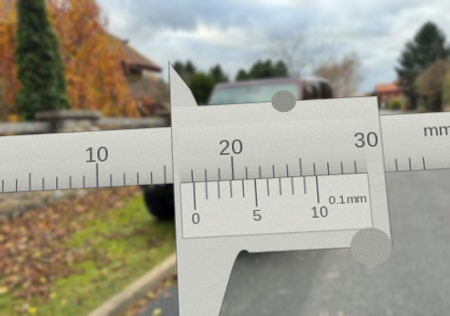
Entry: 17.1
